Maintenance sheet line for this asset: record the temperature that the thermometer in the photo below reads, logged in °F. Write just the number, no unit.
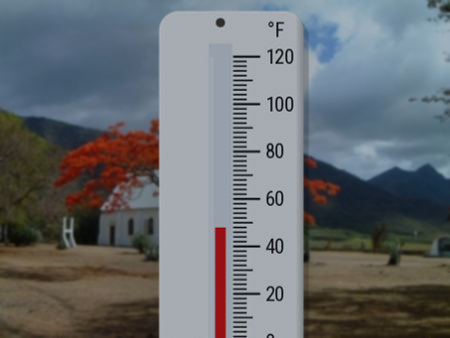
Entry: 48
